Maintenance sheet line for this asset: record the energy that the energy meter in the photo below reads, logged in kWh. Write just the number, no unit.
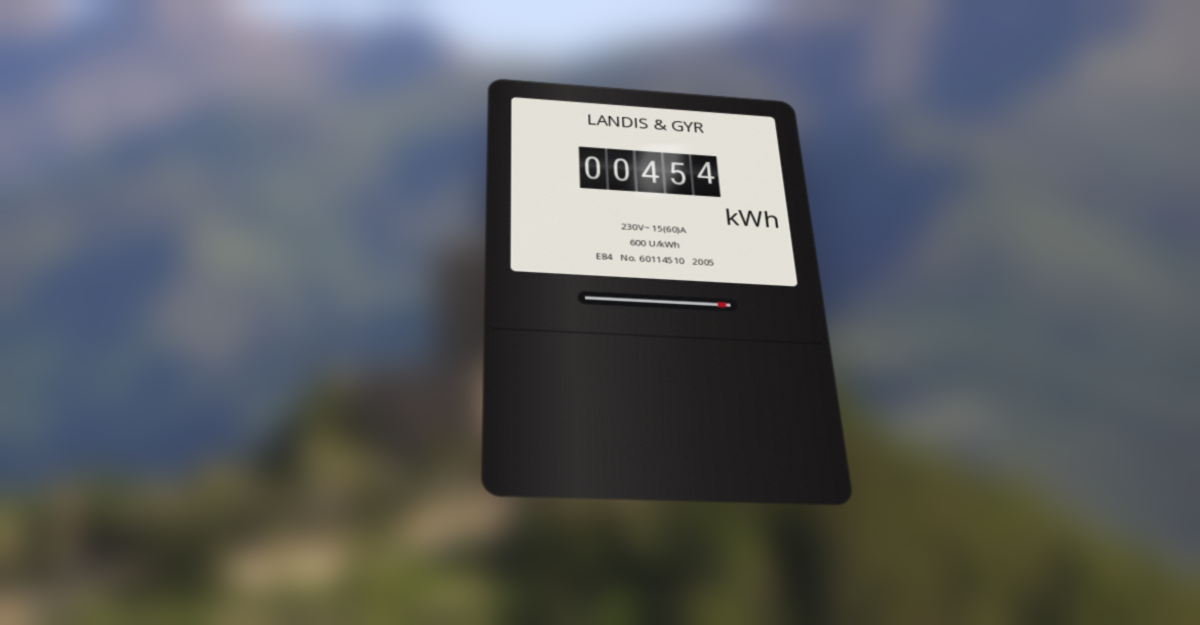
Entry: 454
